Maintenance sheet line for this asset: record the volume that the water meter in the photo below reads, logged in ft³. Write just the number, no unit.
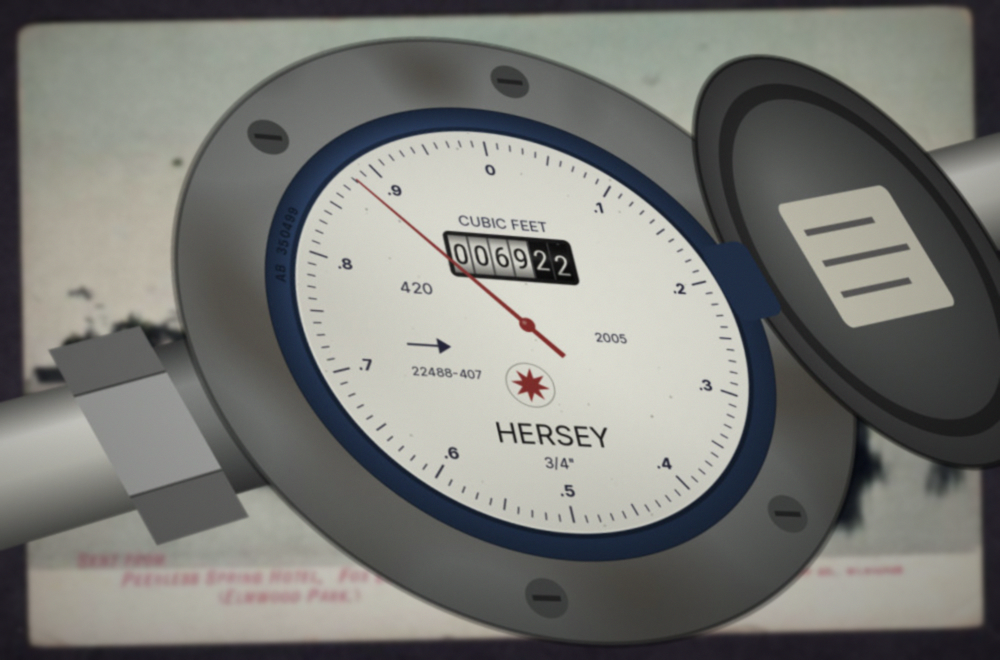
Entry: 6921.88
